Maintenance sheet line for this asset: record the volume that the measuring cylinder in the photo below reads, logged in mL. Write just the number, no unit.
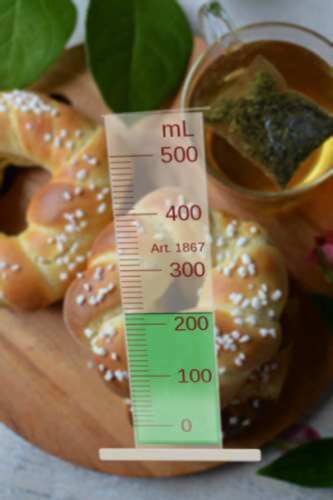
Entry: 220
